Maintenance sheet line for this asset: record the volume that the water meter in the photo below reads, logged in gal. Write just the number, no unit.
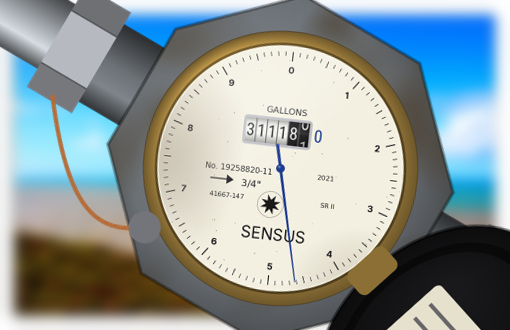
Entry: 3111804.6
